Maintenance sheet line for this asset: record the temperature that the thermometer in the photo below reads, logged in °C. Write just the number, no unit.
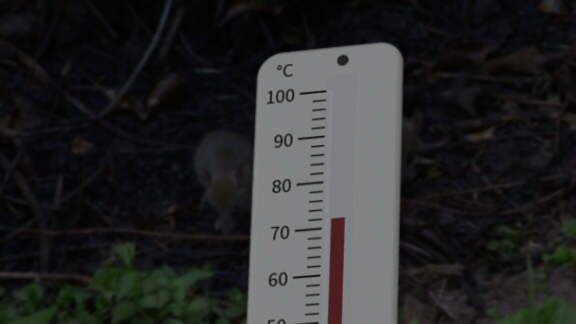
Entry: 72
